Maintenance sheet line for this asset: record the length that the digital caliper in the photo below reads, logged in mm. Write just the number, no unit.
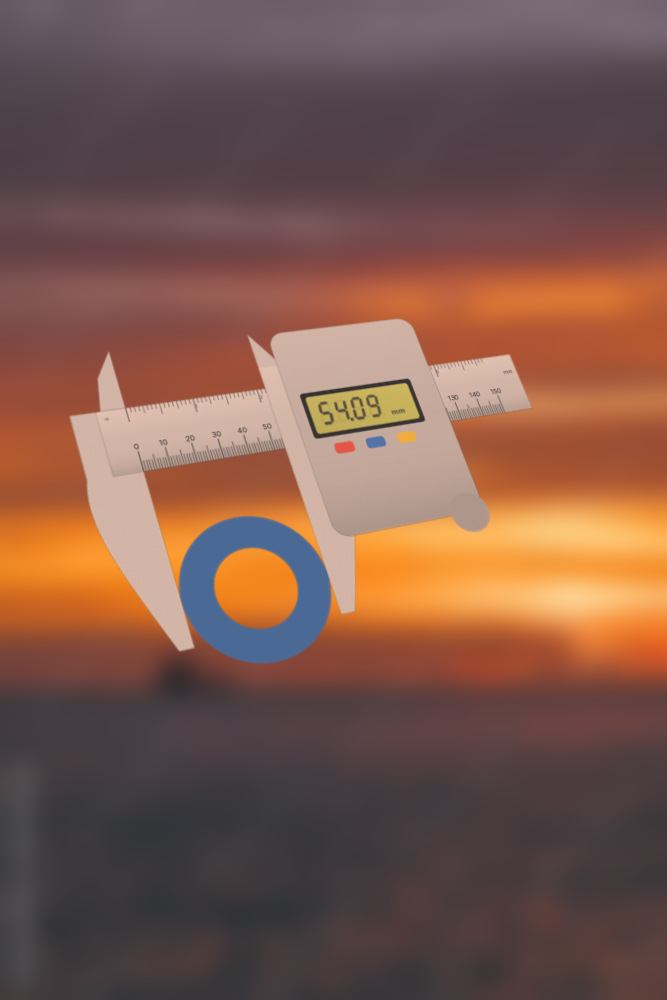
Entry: 54.09
